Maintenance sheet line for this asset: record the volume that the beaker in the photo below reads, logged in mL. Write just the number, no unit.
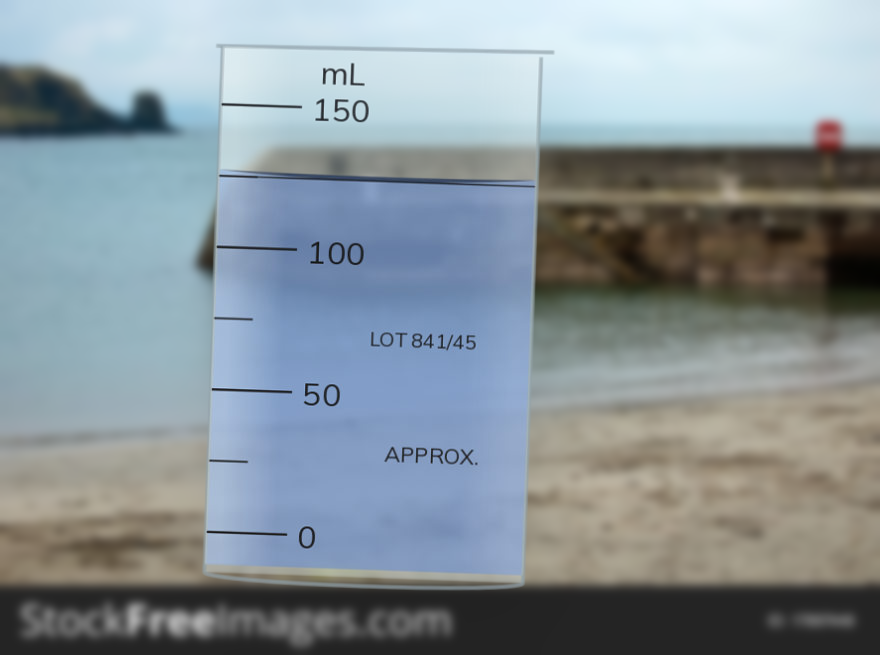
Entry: 125
